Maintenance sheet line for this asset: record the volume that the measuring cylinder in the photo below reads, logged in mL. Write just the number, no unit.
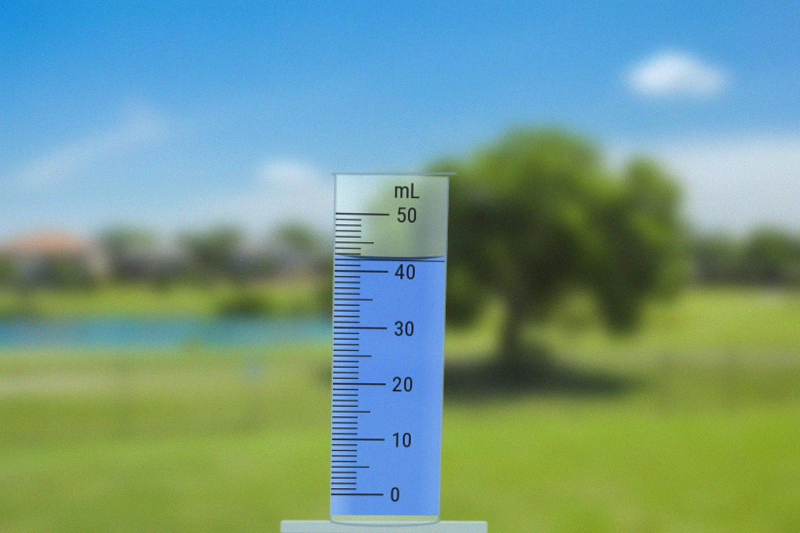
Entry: 42
